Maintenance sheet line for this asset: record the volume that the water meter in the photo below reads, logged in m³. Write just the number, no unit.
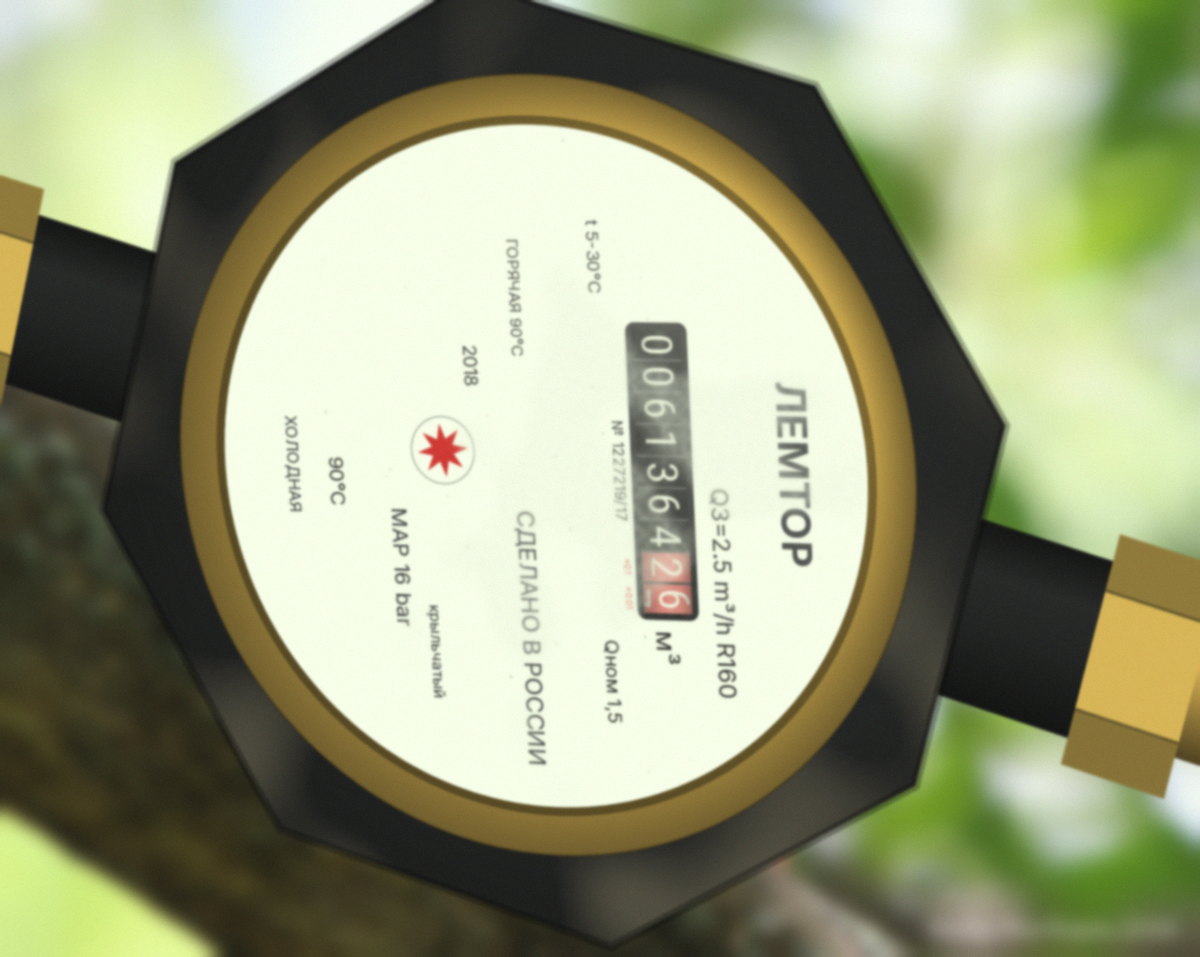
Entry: 61364.26
